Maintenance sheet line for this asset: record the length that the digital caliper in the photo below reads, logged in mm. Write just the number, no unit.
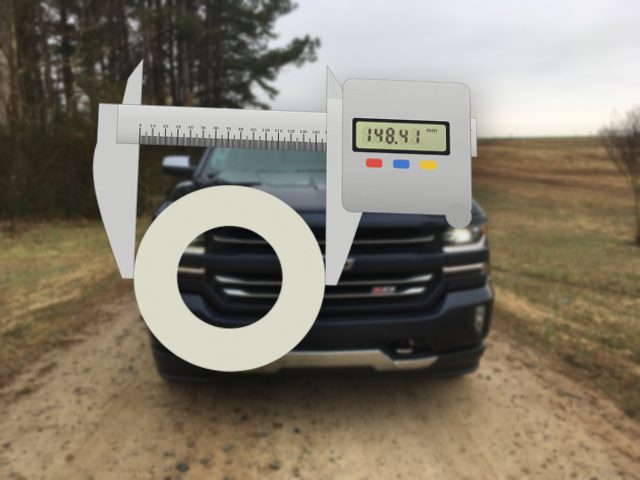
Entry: 148.41
